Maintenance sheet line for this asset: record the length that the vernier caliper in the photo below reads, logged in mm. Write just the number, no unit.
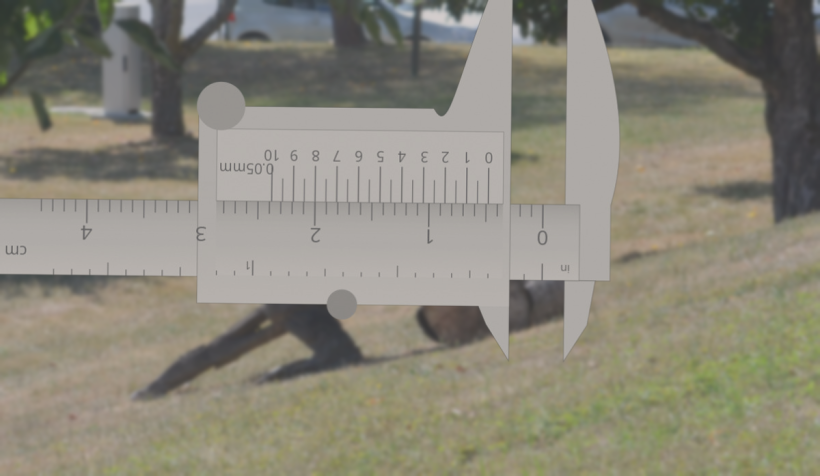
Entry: 4.8
